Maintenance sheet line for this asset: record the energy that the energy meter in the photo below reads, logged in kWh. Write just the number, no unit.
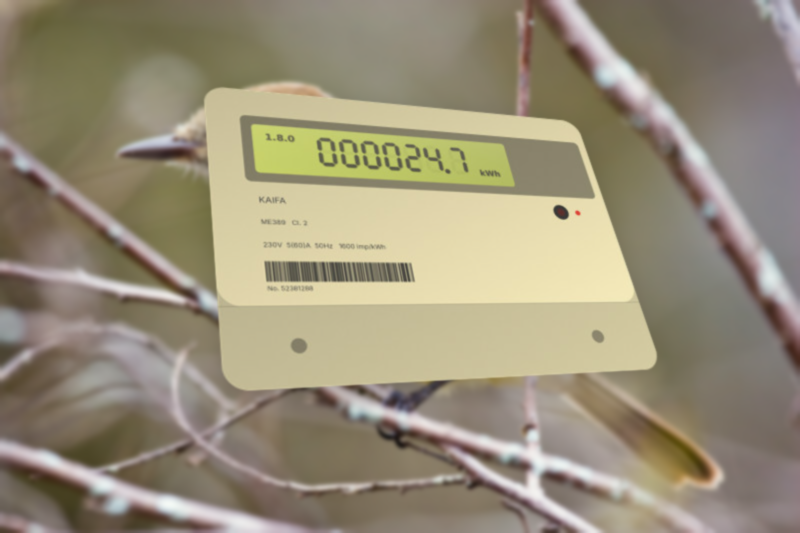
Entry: 24.7
